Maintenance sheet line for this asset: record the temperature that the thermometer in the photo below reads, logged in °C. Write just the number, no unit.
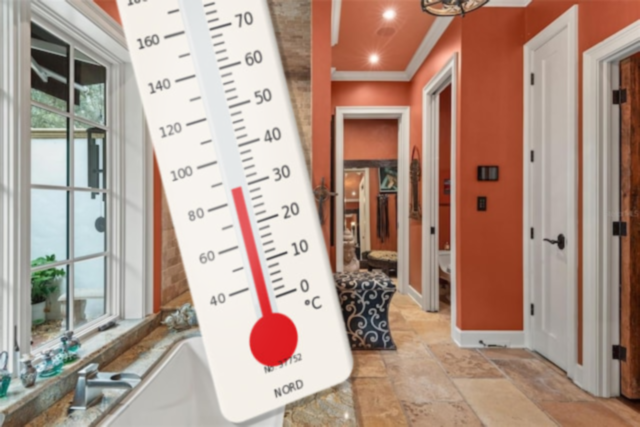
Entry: 30
